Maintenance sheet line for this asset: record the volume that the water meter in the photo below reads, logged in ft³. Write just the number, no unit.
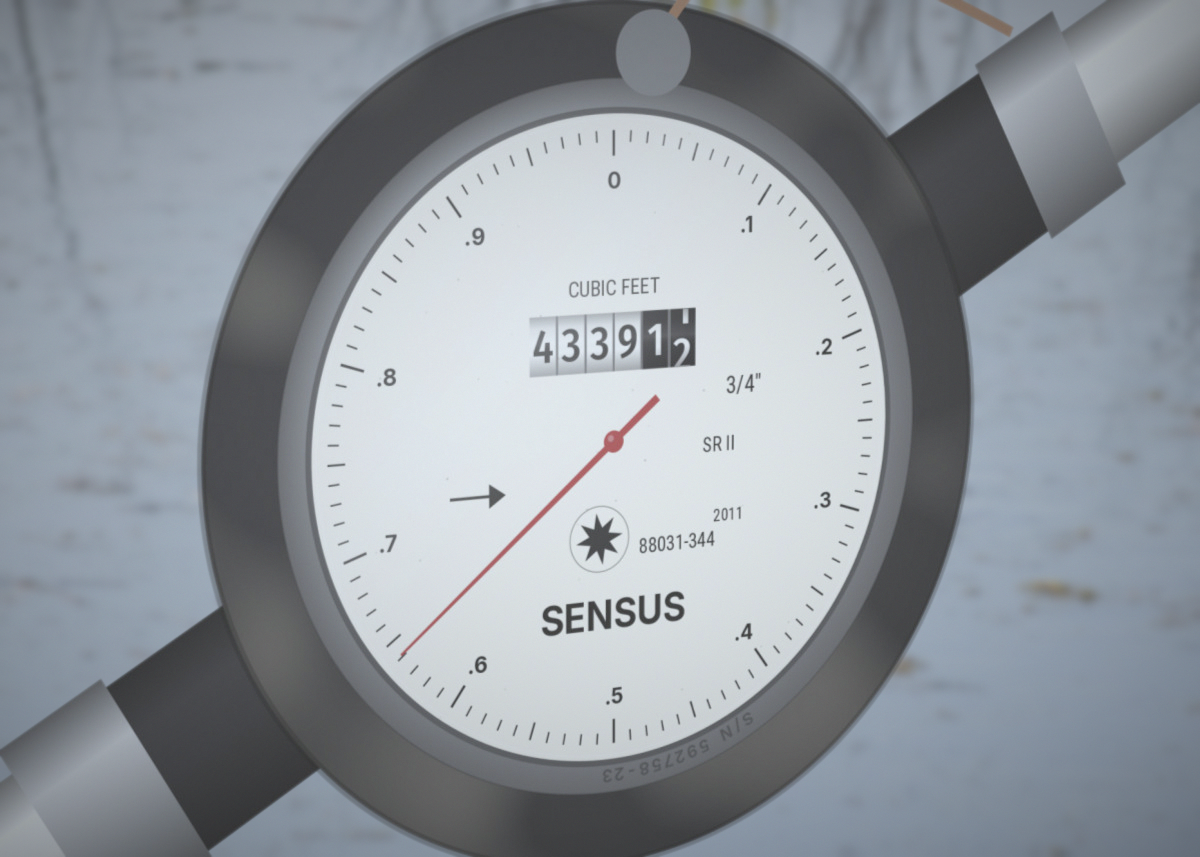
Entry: 433911.64
